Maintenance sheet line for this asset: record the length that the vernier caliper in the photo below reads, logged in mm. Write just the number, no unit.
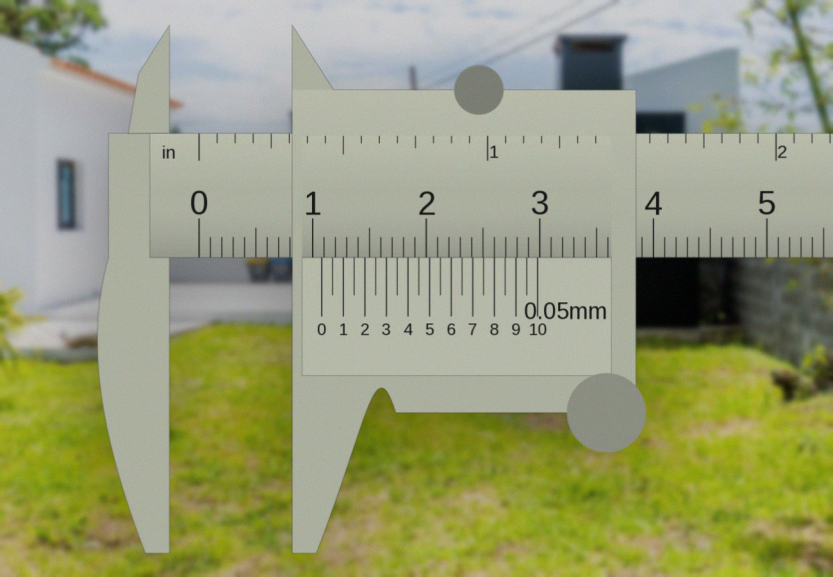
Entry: 10.8
